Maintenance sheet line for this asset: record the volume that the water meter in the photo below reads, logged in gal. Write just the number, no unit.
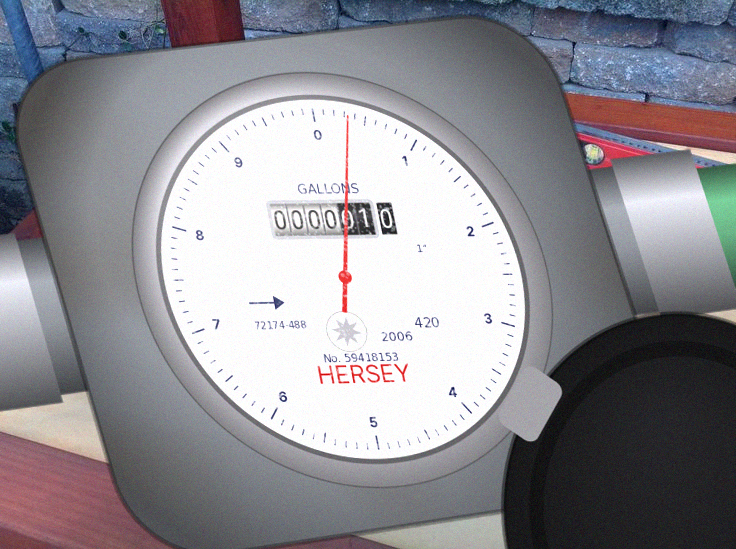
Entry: 10.3
